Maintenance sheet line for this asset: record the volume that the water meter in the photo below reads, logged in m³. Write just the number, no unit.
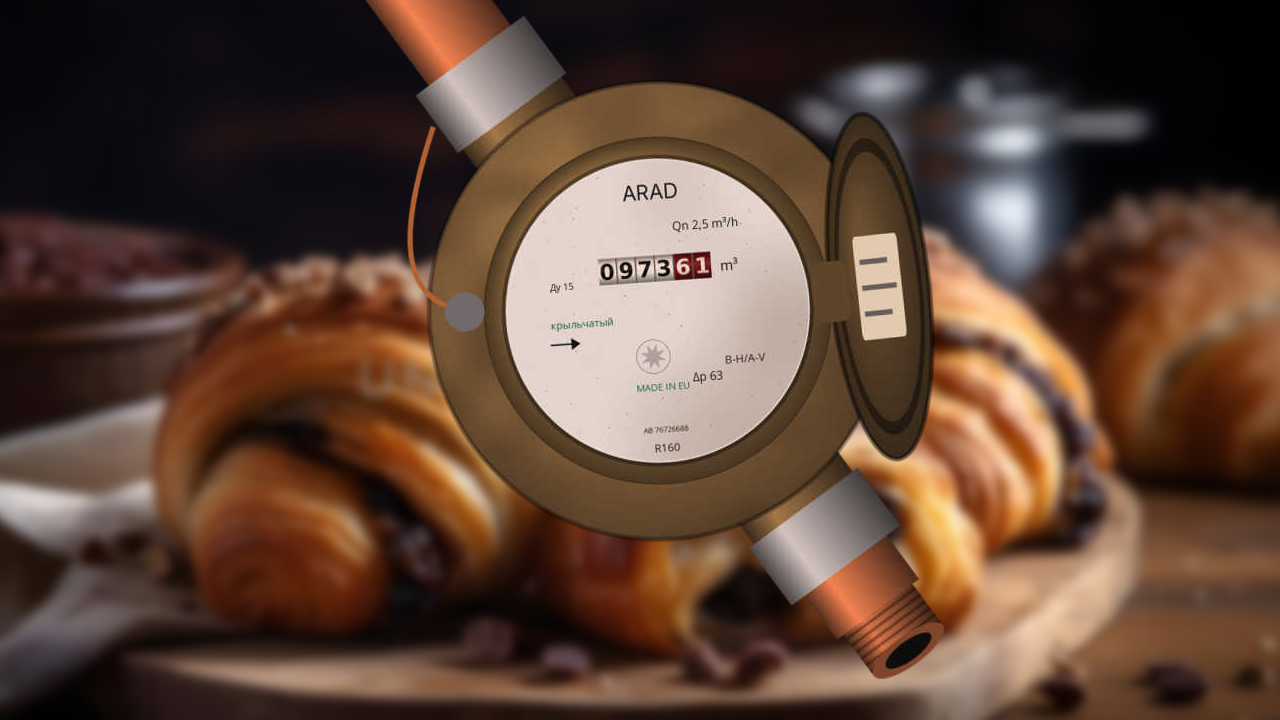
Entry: 973.61
